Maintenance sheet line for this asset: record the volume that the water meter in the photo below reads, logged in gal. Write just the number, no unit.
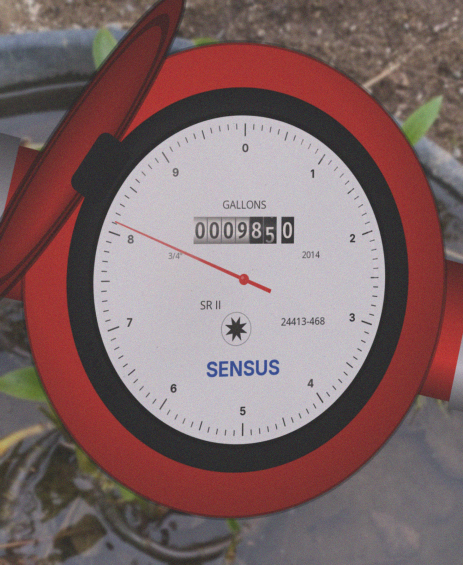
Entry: 9848.1
